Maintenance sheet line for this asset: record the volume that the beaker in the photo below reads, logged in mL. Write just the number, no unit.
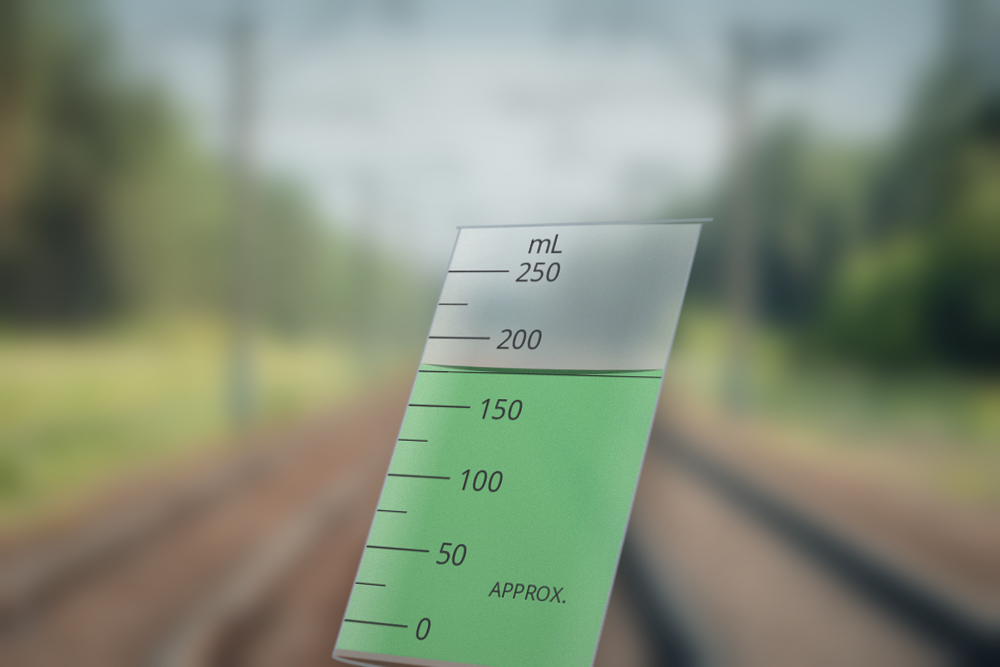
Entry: 175
